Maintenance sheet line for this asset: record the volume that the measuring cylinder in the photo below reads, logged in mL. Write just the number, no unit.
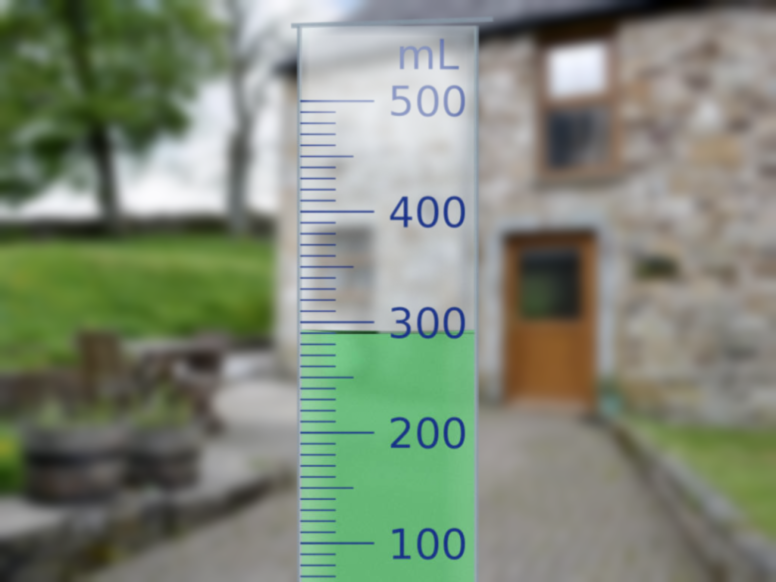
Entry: 290
